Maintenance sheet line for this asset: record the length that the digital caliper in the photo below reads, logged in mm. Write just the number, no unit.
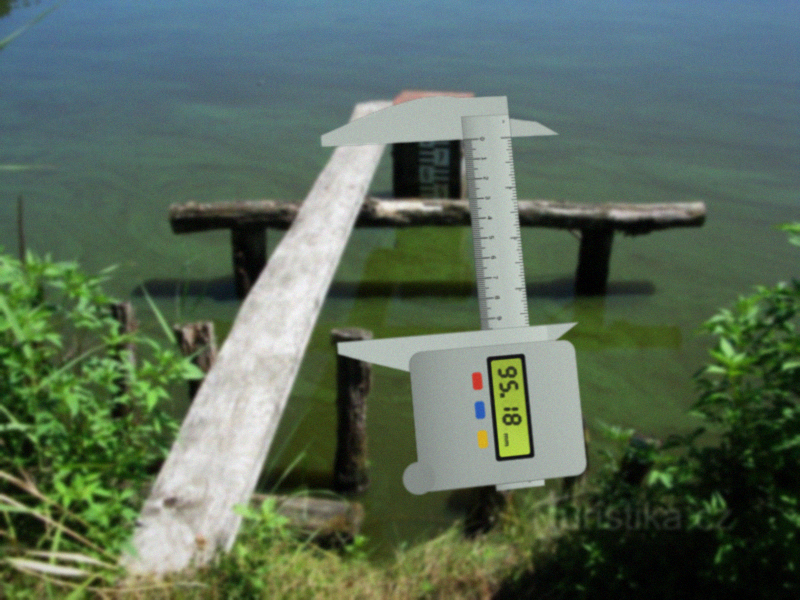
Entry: 95.18
